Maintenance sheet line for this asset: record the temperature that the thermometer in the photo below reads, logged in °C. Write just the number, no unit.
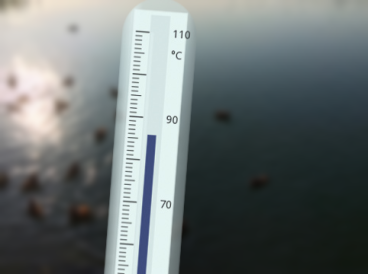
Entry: 86
